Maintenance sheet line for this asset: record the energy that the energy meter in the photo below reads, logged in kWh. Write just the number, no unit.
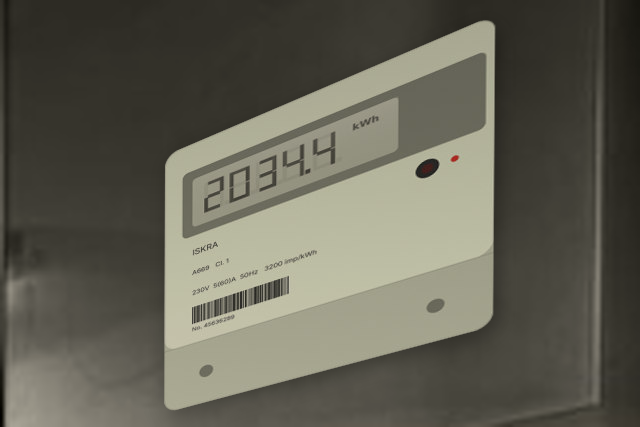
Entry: 2034.4
